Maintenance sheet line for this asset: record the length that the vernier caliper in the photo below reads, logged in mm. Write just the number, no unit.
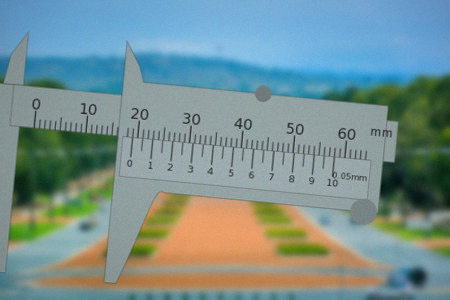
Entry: 19.0
